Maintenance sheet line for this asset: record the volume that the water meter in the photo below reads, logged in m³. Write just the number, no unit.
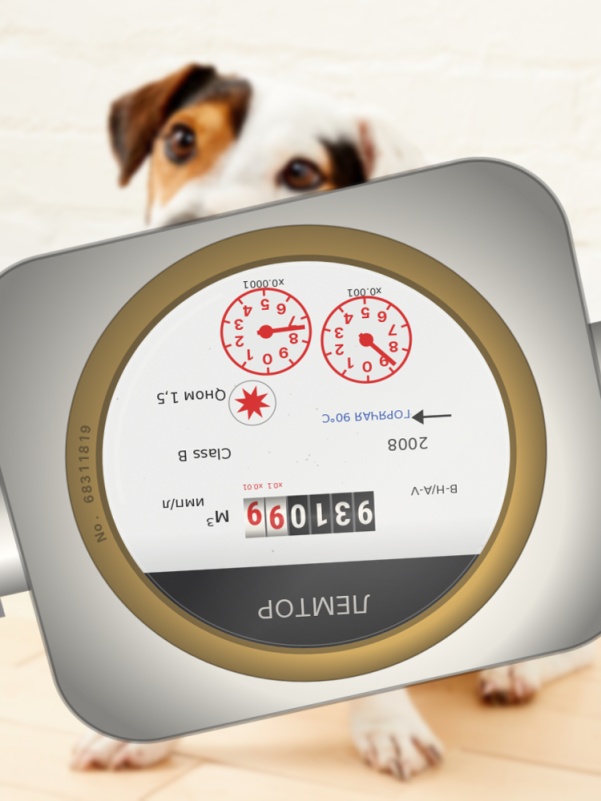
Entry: 9310.9887
